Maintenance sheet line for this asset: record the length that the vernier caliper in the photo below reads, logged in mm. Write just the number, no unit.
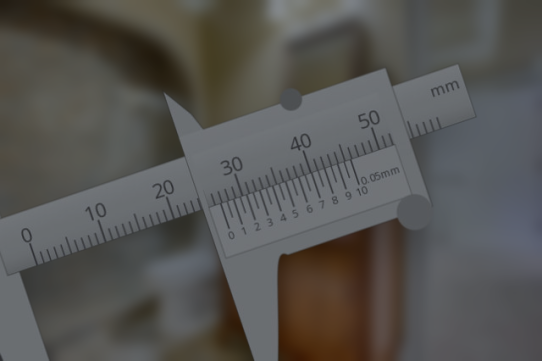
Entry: 26.8
